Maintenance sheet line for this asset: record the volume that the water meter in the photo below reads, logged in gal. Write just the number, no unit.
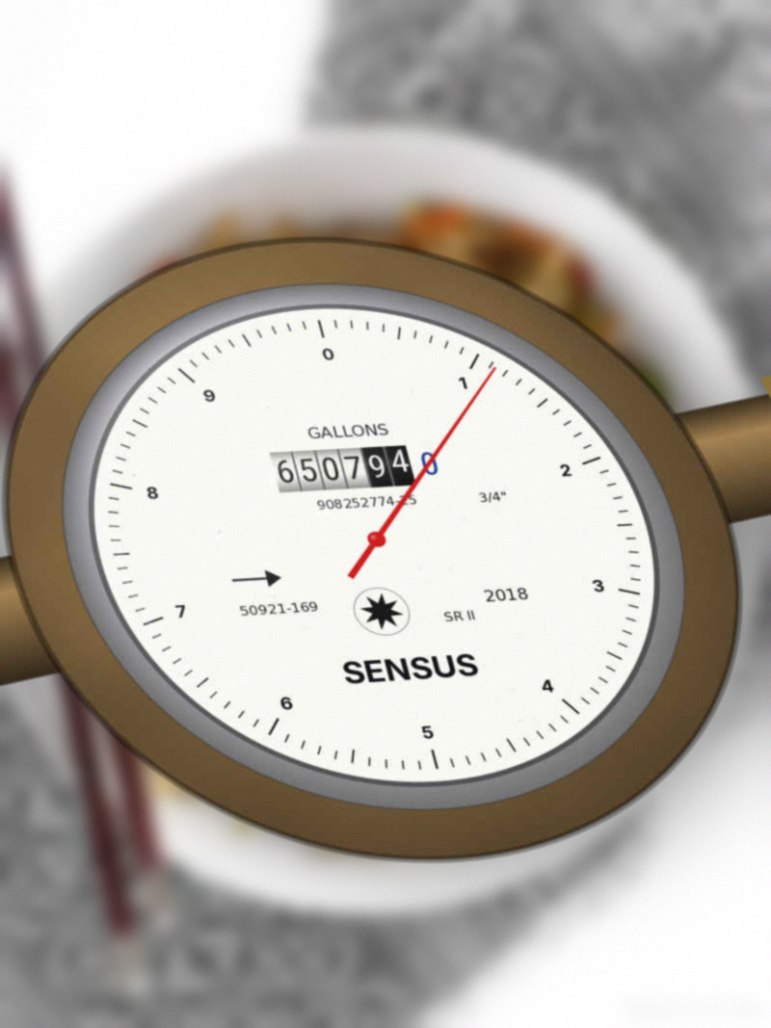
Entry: 6507941.1
